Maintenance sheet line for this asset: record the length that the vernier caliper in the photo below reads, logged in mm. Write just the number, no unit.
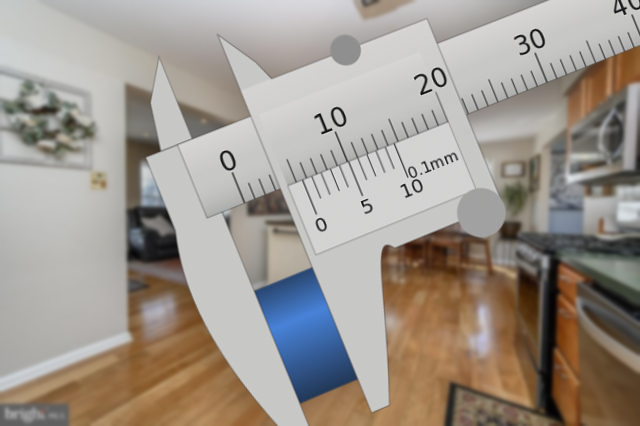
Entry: 5.6
